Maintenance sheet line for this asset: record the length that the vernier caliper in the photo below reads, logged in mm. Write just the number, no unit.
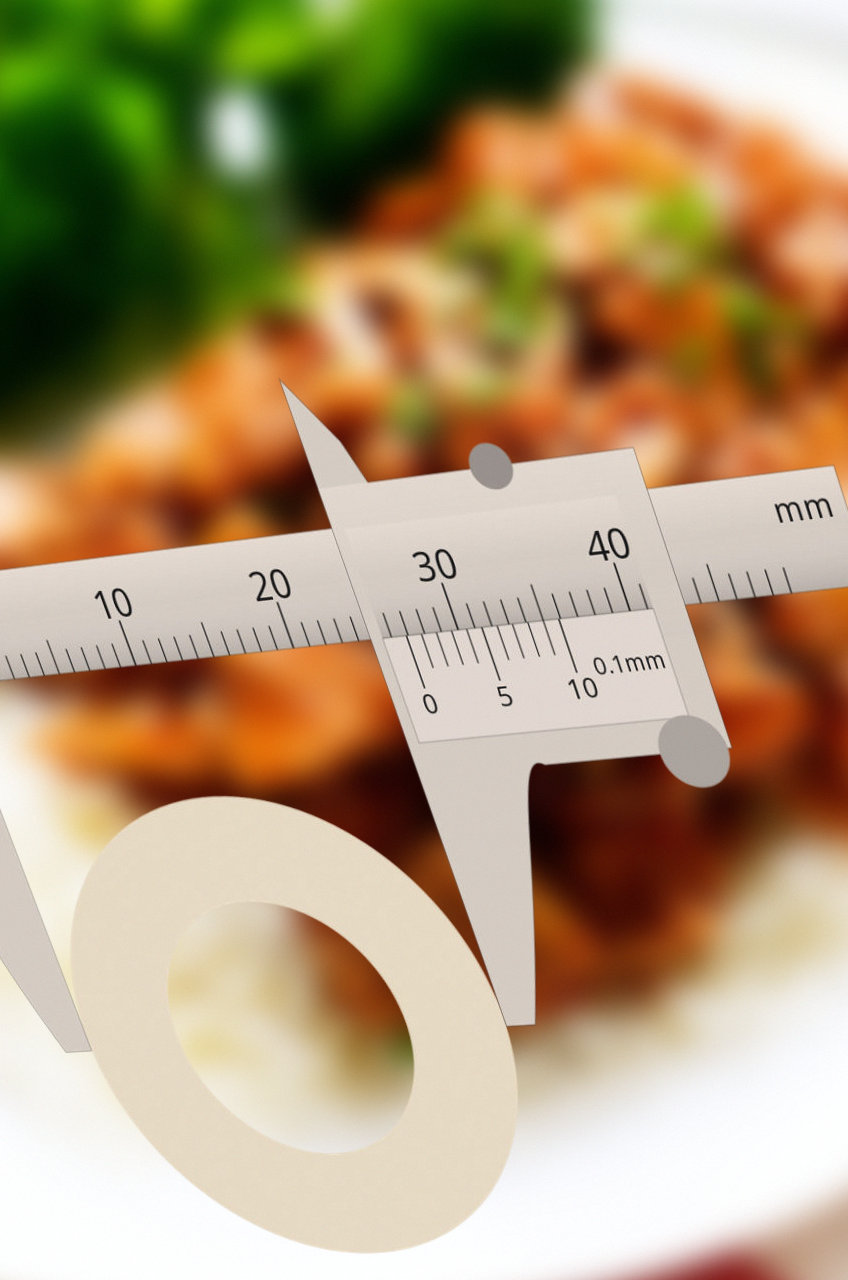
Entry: 26.9
